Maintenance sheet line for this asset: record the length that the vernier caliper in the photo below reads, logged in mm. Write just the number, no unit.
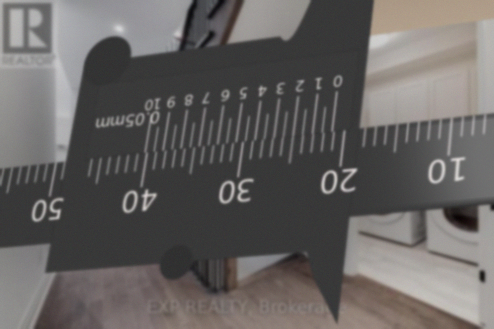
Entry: 21.2
